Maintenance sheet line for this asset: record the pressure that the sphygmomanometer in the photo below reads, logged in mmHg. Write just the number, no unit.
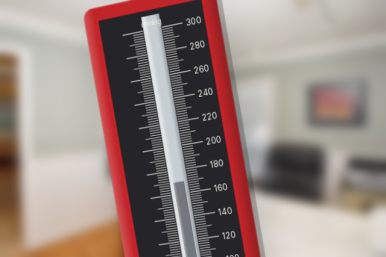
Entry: 170
